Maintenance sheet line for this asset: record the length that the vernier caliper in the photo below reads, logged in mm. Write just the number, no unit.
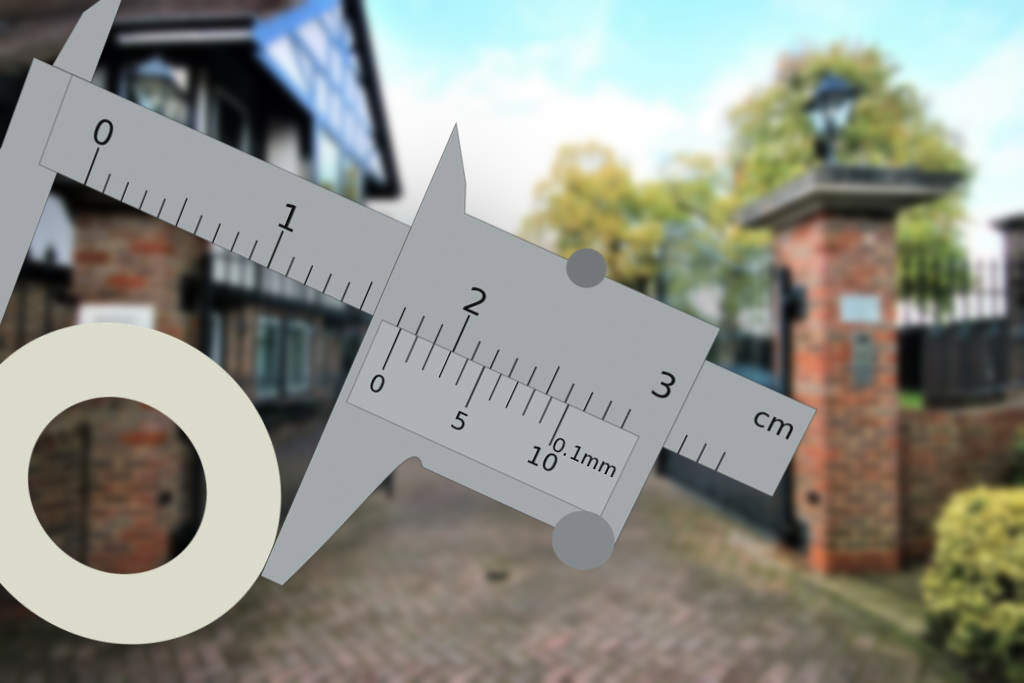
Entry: 17.2
